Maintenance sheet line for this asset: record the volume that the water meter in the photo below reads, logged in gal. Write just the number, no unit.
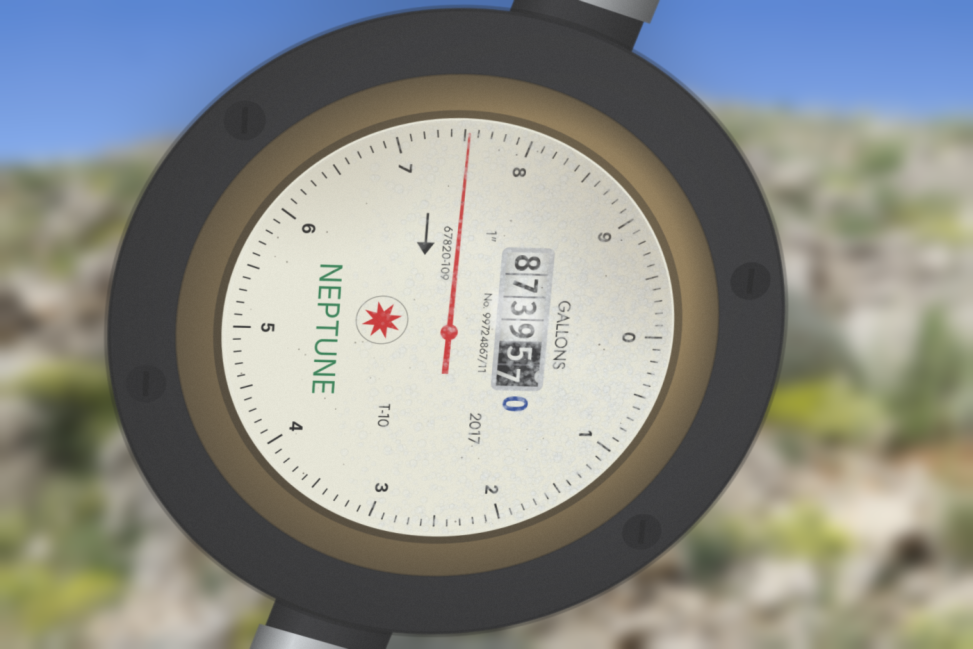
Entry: 8739567.5
